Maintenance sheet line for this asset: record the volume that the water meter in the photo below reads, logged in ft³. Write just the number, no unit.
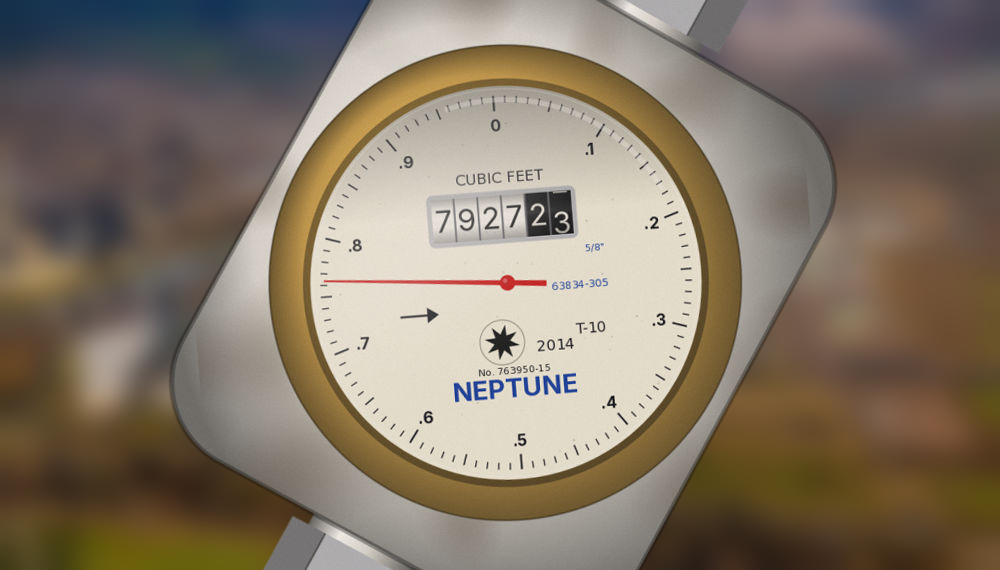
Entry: 792722.76
